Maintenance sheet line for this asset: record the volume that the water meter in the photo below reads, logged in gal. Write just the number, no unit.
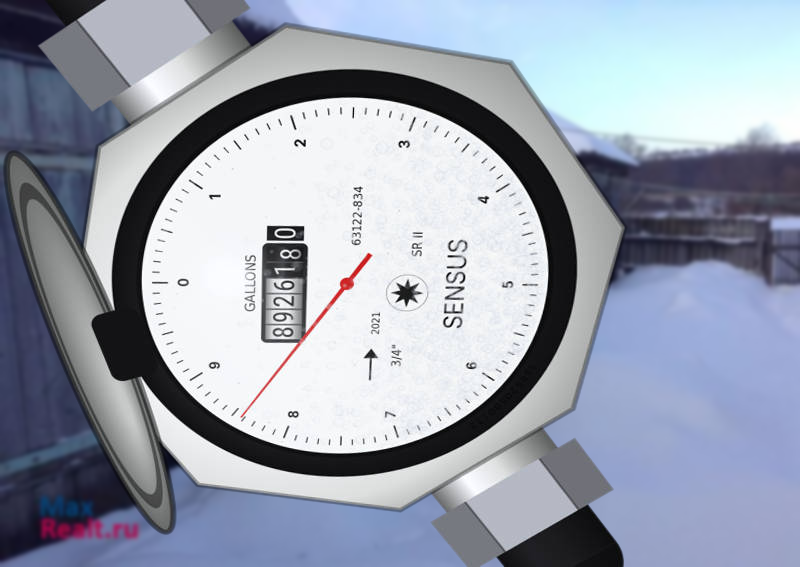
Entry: 8926178.4
